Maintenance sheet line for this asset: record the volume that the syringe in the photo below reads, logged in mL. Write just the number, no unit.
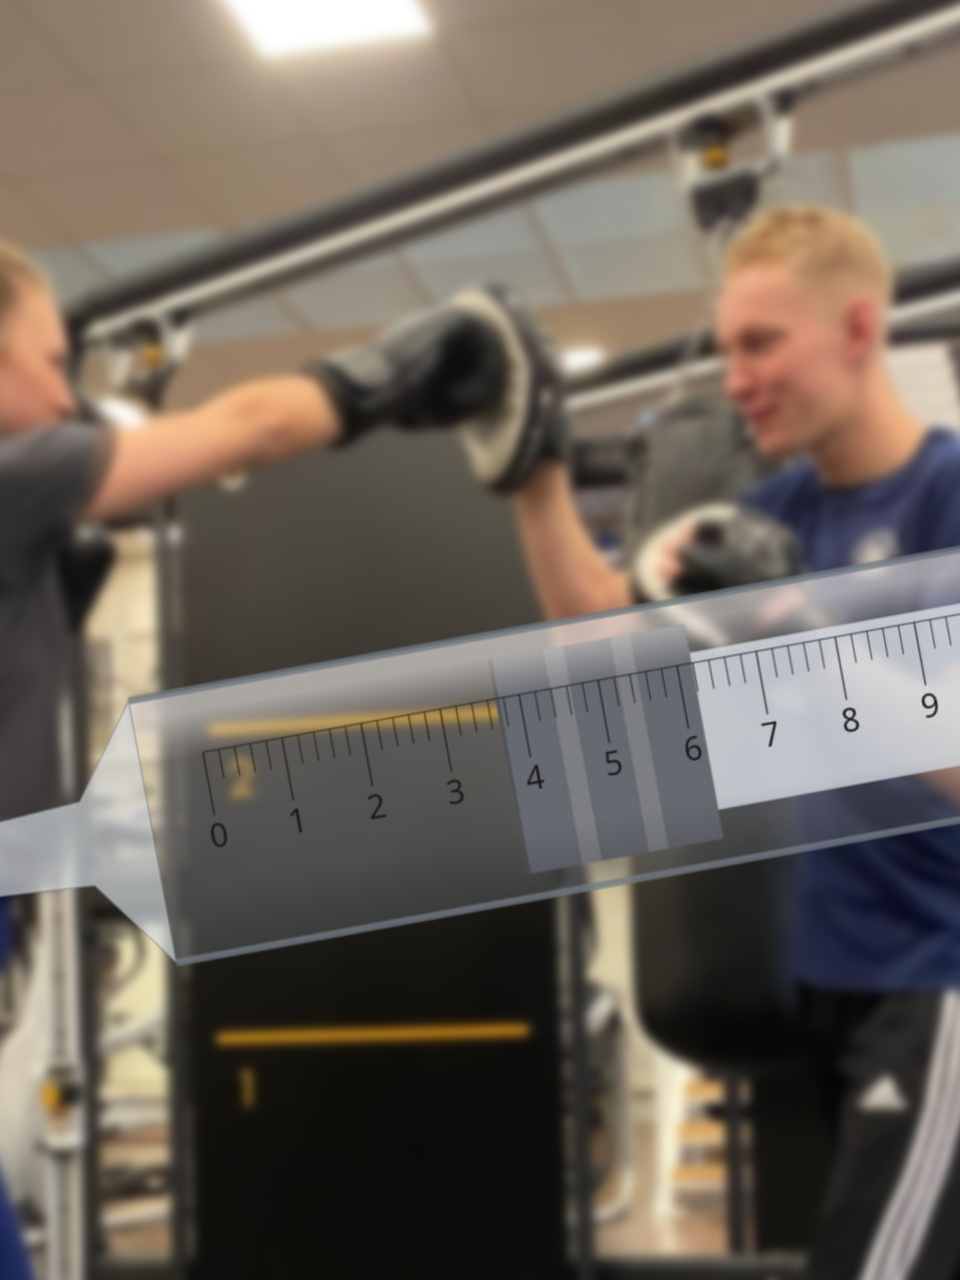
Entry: 3.7
